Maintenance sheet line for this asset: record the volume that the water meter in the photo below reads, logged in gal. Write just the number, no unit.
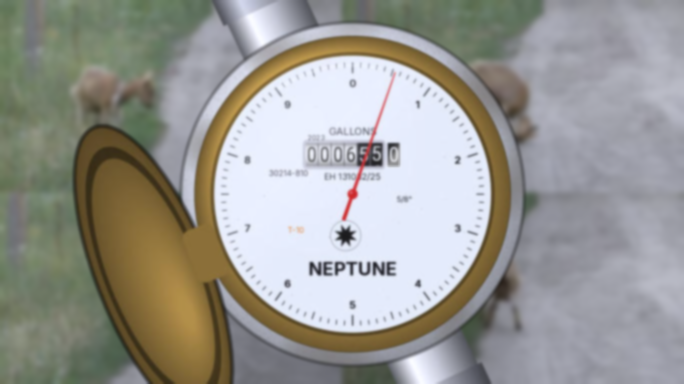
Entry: 6550.5
